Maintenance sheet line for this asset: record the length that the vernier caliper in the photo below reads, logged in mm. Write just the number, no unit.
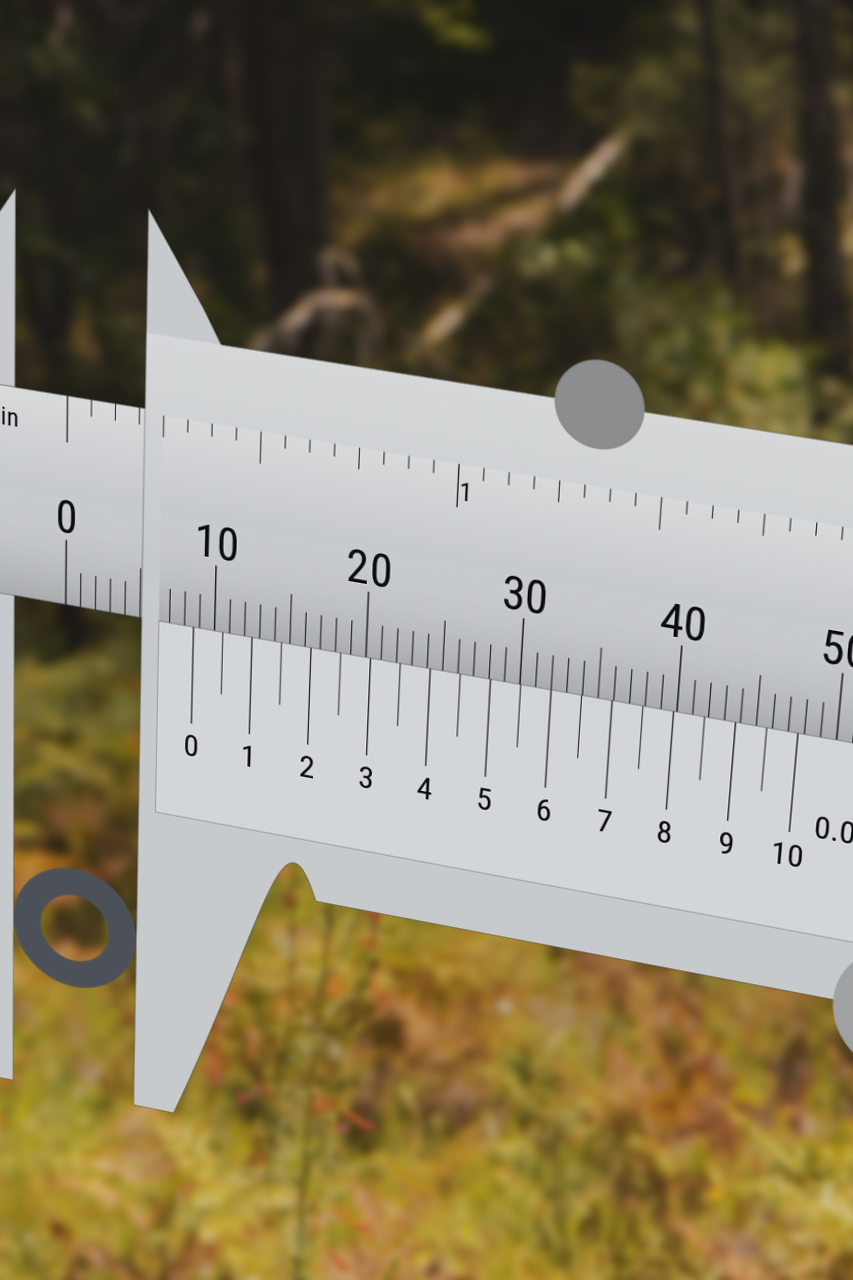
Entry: 8.6
